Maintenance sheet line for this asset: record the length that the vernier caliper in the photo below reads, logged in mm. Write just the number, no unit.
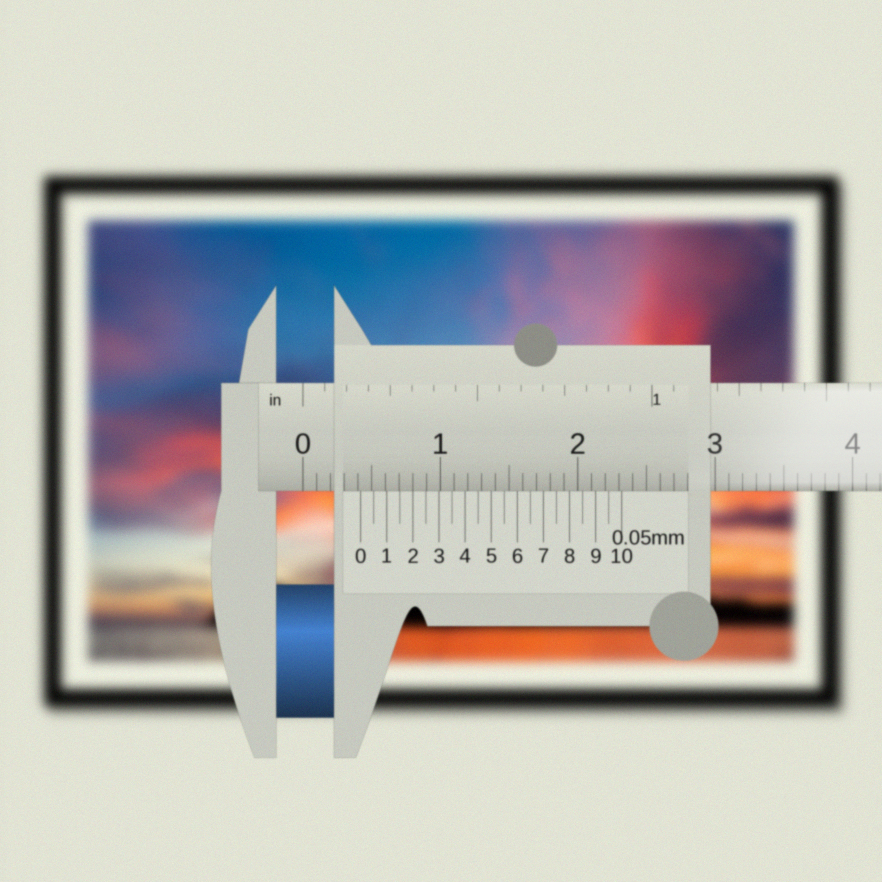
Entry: 4.2
